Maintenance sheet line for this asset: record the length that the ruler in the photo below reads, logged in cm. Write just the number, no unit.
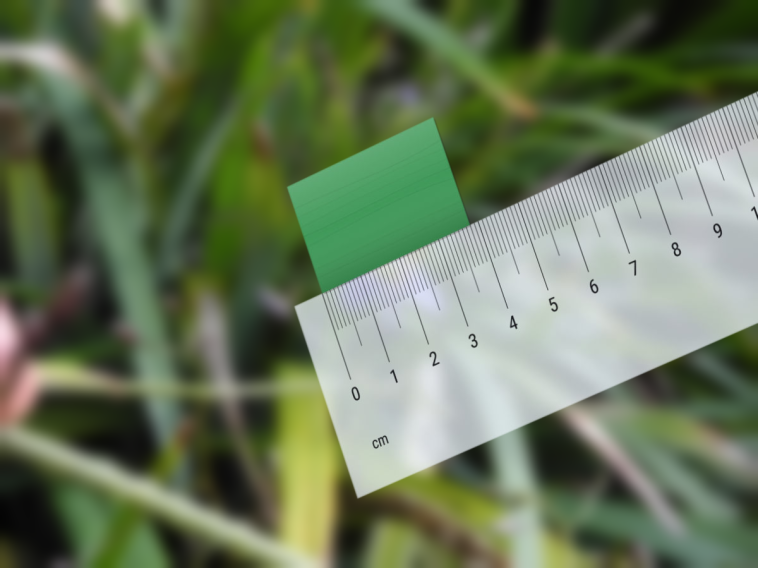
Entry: 3.8
